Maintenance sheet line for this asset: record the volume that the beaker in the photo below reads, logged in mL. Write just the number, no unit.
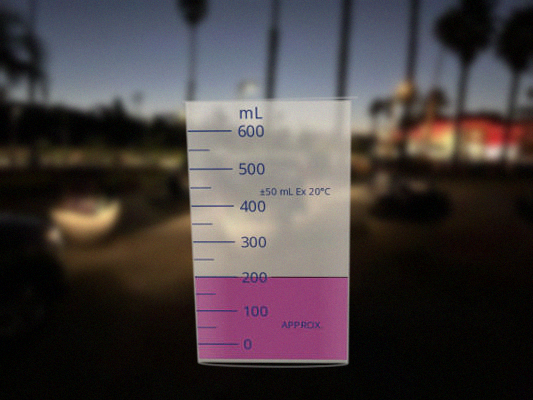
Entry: 200
